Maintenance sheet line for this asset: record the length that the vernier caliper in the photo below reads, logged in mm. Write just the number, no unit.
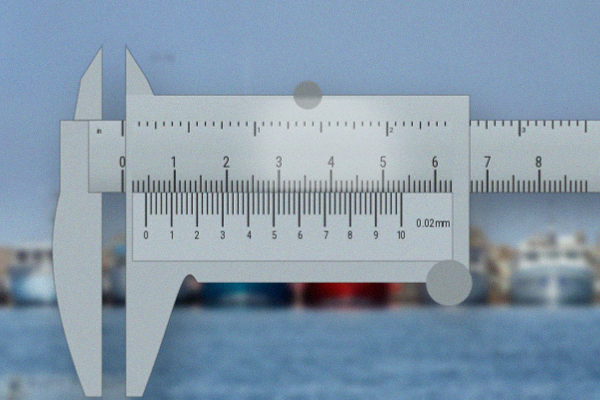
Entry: 4.5
